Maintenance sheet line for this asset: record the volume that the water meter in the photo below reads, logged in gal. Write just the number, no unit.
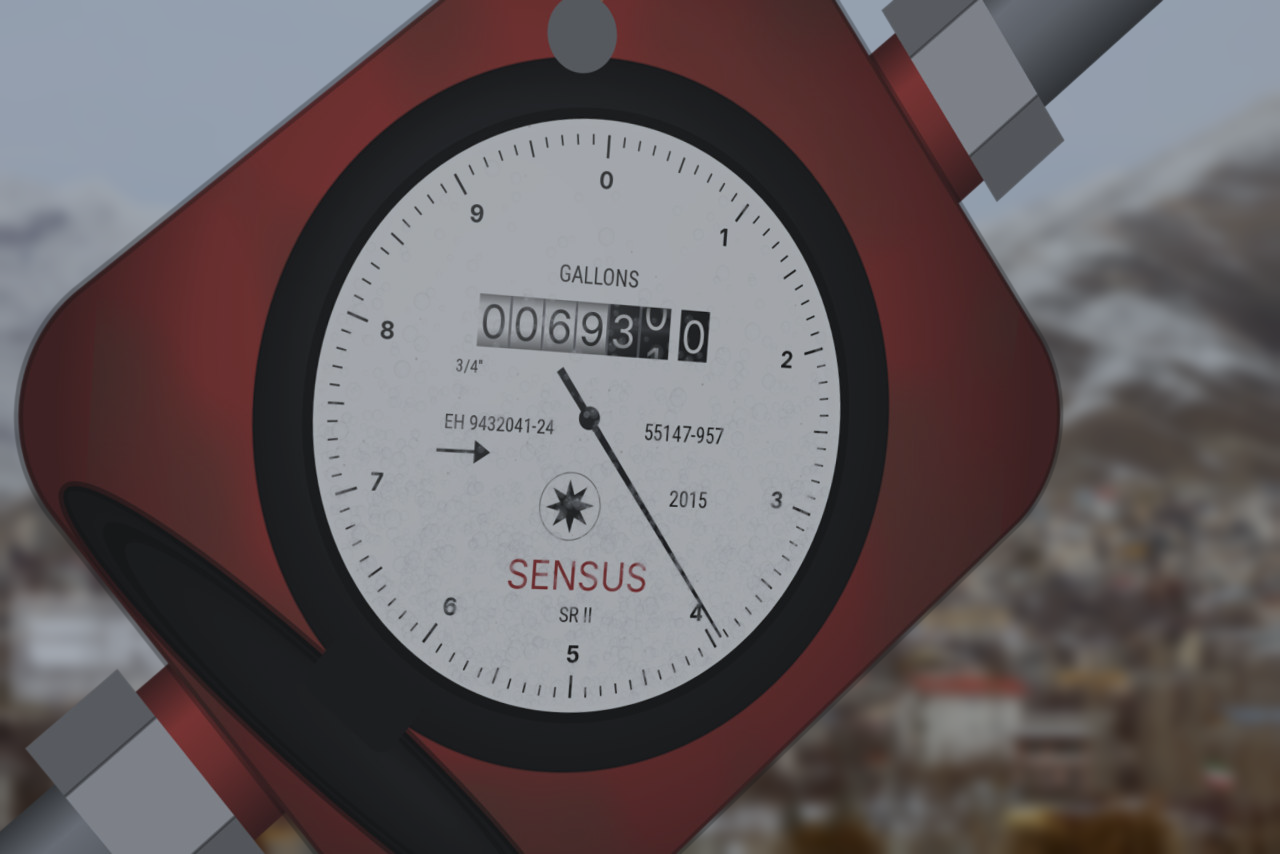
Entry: 69303.9
